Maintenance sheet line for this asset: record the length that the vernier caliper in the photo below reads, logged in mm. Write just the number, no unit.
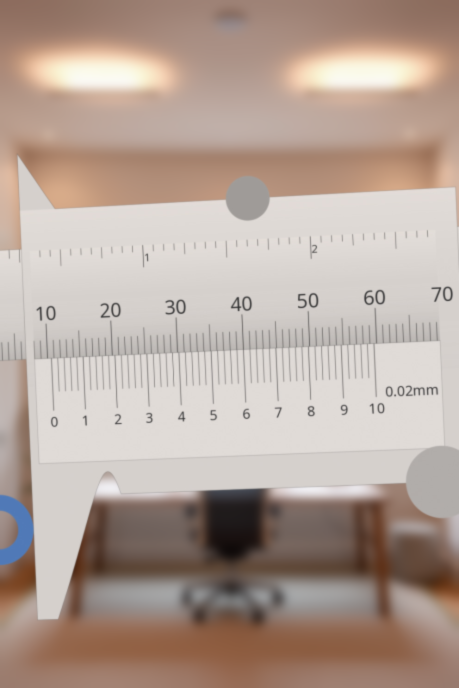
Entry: 10.6
